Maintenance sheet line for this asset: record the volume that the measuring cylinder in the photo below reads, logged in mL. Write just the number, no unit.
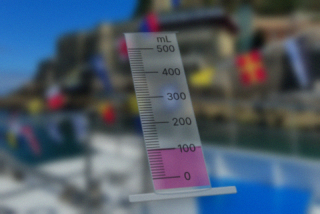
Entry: 100
